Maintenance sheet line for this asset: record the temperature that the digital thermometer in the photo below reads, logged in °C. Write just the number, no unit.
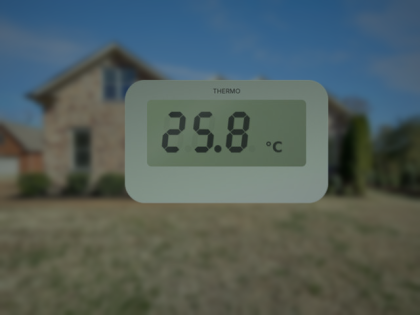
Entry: 25.8
